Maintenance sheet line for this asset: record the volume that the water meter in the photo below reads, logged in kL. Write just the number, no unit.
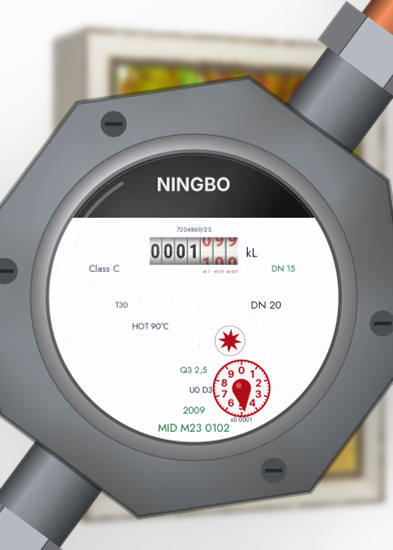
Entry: 1.0994
